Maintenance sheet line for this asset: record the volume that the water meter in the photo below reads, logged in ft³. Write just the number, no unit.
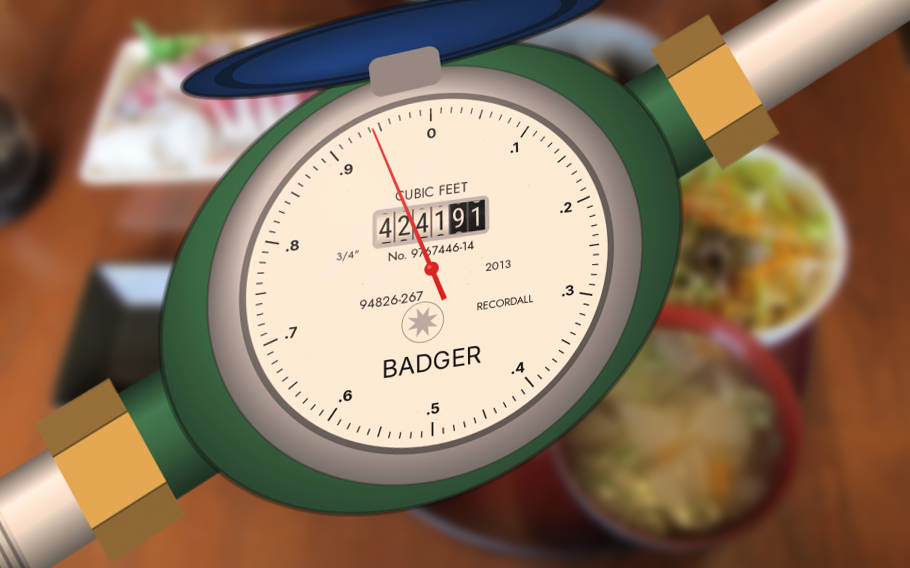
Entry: 424190.94
